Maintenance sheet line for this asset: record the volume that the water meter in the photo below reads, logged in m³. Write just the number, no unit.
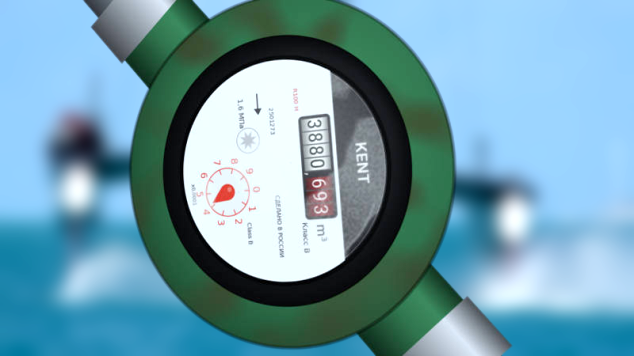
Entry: 3880.6934
